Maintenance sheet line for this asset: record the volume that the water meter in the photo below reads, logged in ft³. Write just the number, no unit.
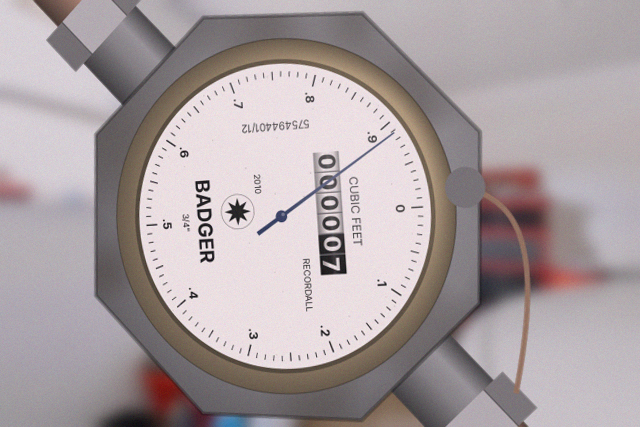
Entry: 6.91
